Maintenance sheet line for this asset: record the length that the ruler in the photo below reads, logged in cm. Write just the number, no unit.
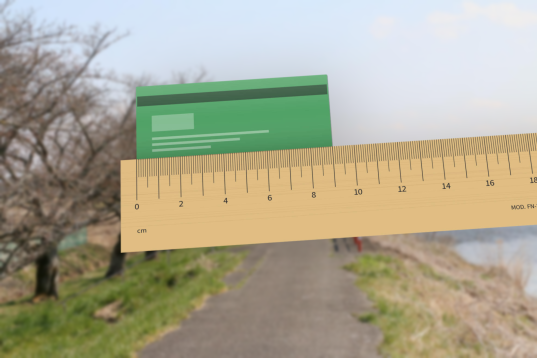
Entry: 9
